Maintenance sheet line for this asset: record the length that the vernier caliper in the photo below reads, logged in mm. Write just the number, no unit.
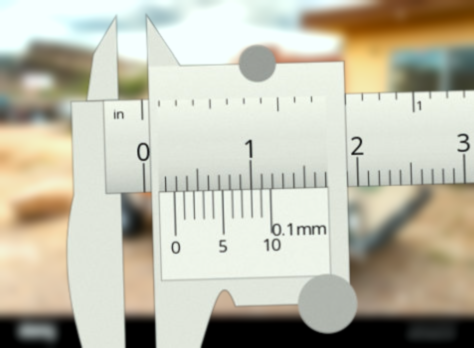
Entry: 2.8
